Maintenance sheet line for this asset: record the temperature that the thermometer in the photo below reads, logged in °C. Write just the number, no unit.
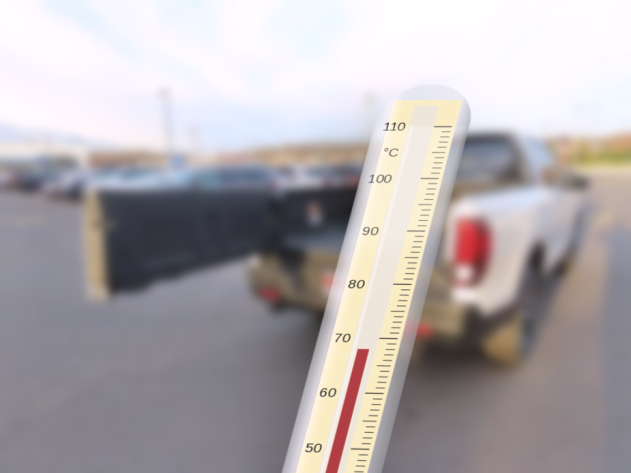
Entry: 68
